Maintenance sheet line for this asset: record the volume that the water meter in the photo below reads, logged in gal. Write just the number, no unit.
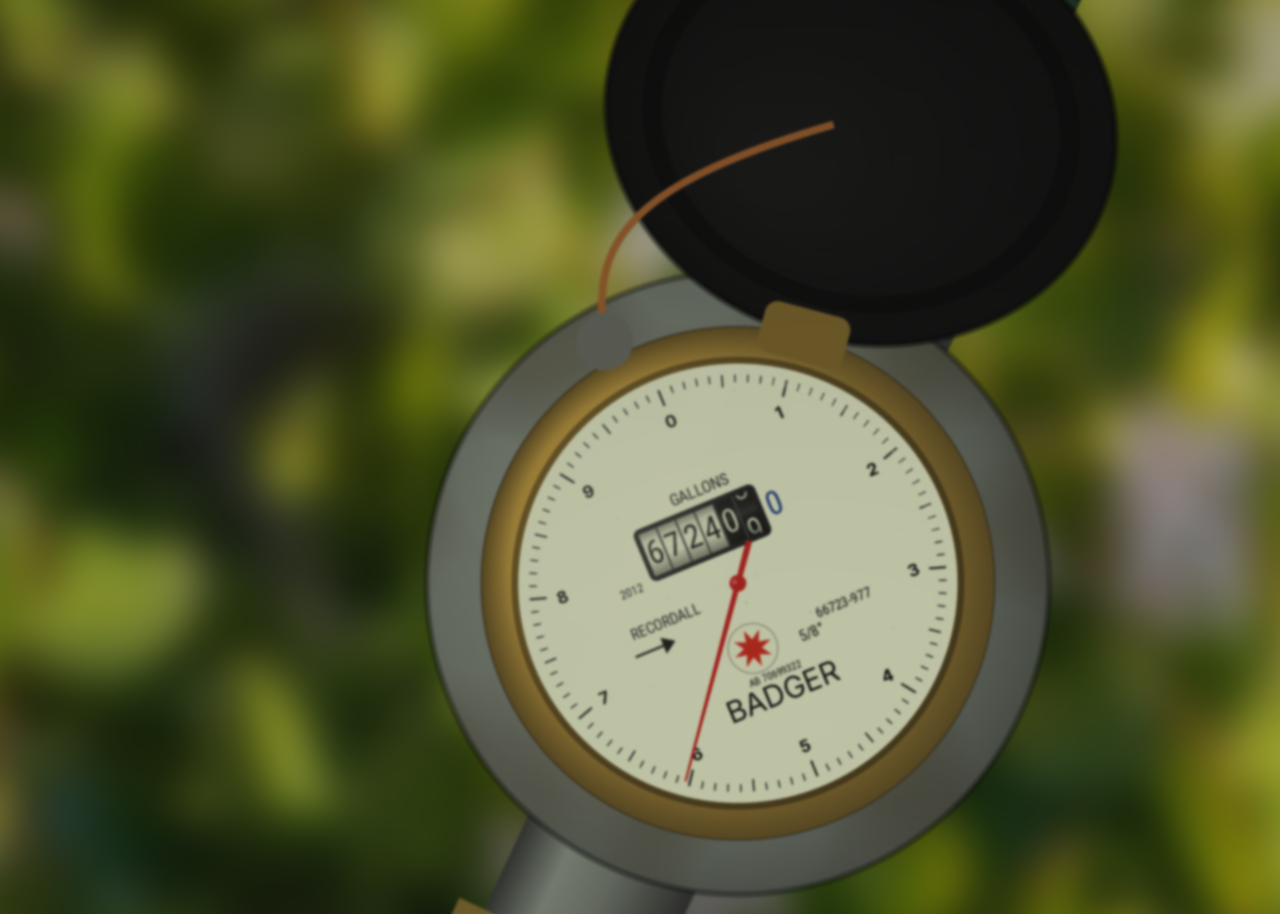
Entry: 6724086.0
